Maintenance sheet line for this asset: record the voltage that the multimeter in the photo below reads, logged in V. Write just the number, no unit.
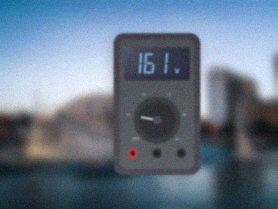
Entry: 161
